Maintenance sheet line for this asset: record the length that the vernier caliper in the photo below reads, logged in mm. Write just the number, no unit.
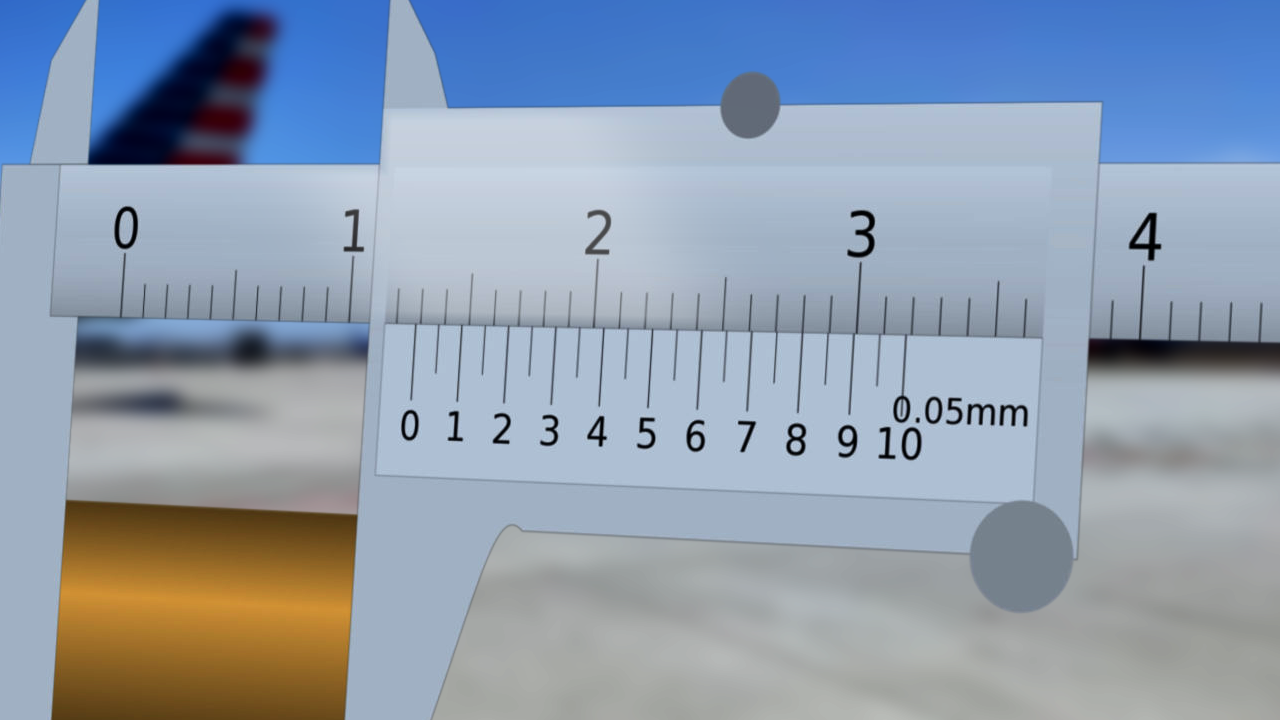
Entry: 12.8
